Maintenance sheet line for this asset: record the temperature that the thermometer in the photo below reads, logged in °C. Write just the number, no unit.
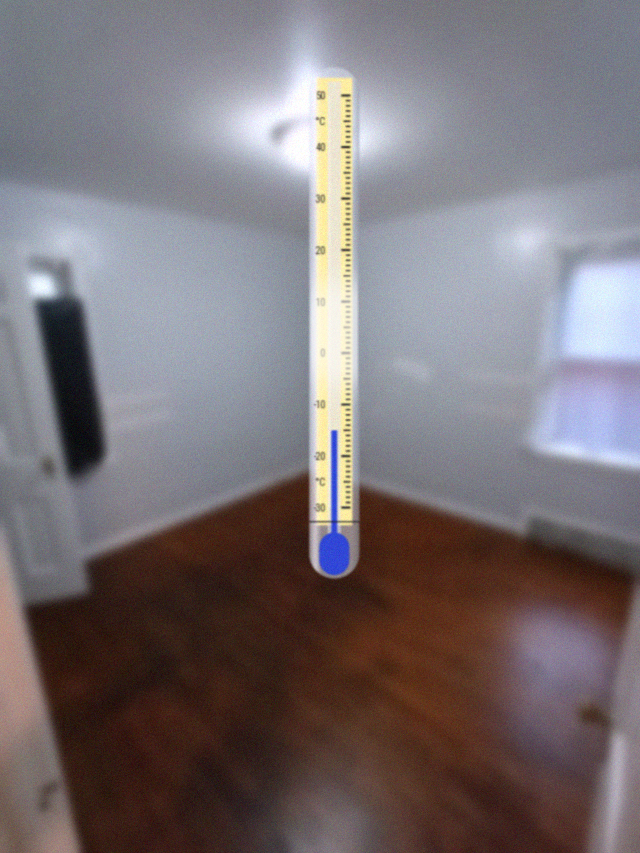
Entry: -15
